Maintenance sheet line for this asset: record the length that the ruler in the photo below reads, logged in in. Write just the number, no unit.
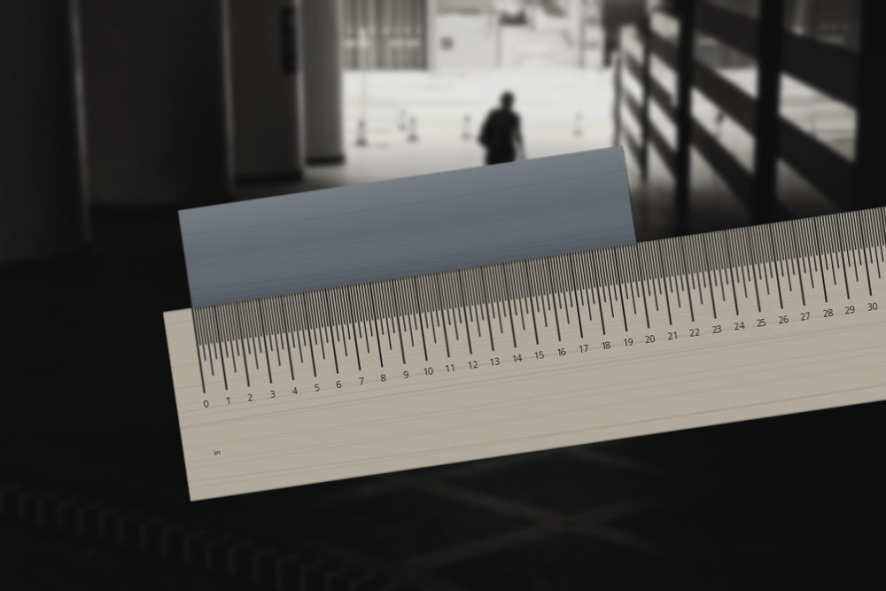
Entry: 20
